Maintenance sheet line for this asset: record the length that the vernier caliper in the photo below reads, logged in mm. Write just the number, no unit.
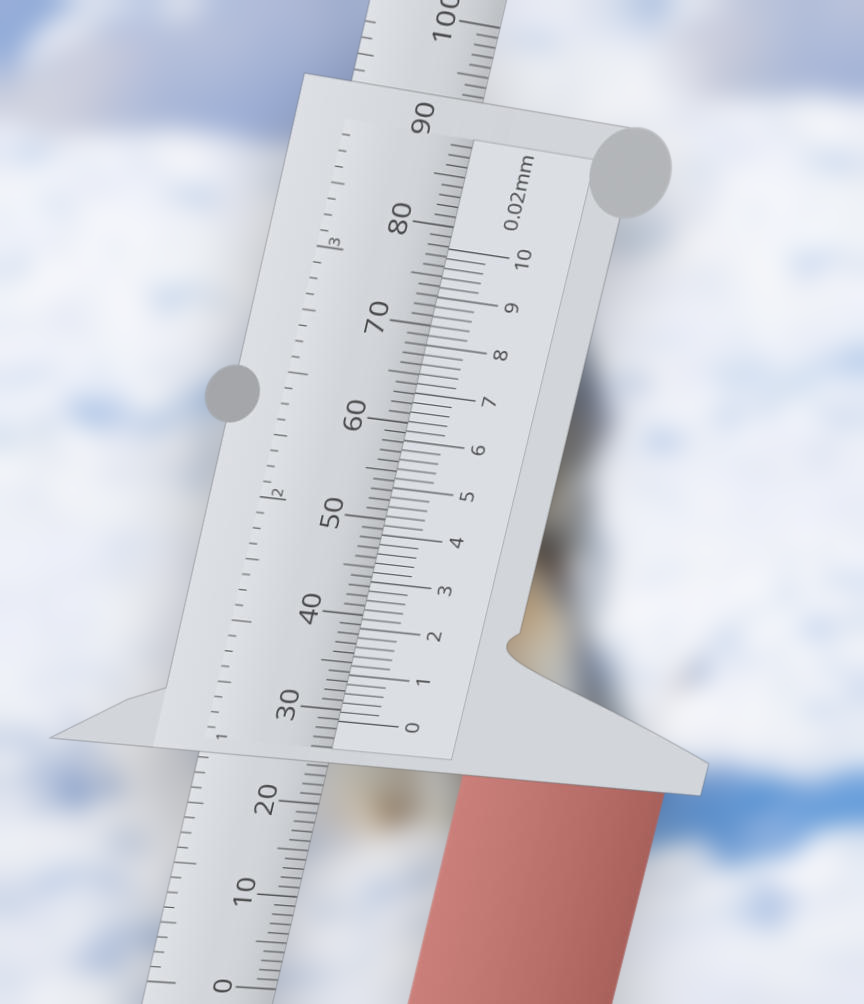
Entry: 28.8
